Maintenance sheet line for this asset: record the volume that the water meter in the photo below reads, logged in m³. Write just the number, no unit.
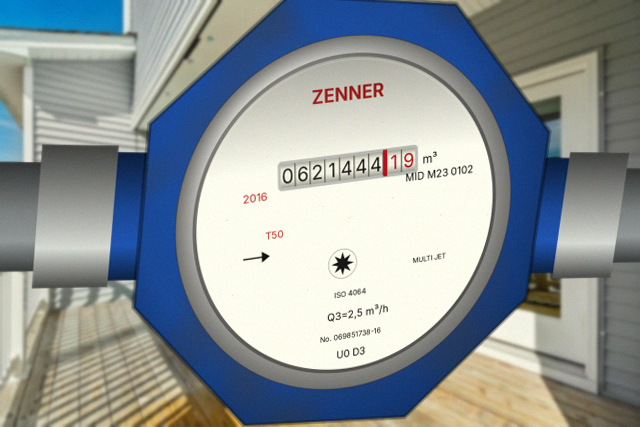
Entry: 621444.19
